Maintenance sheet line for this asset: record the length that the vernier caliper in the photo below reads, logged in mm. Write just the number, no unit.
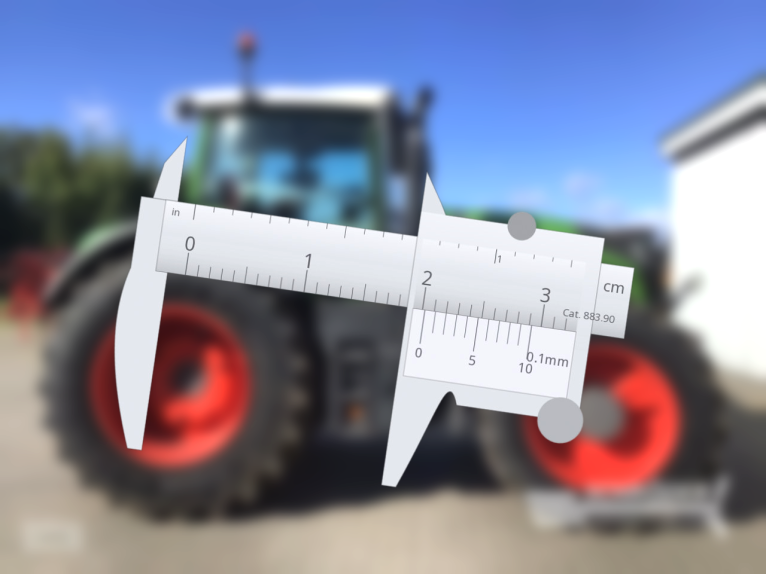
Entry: 20.2
